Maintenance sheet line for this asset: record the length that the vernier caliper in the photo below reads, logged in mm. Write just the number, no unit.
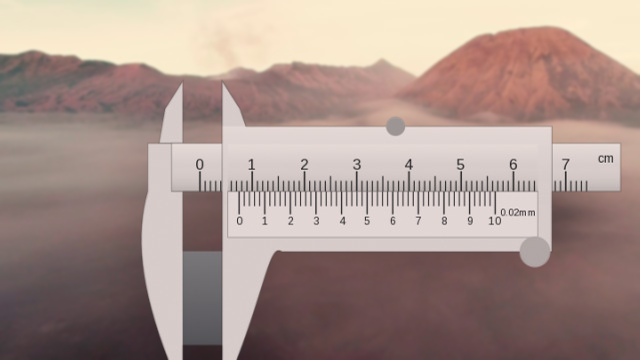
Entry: 7.5
